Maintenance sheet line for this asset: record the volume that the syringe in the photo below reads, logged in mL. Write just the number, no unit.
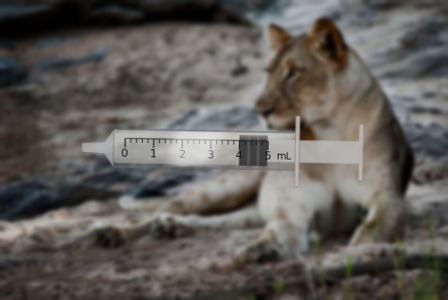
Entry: 4
